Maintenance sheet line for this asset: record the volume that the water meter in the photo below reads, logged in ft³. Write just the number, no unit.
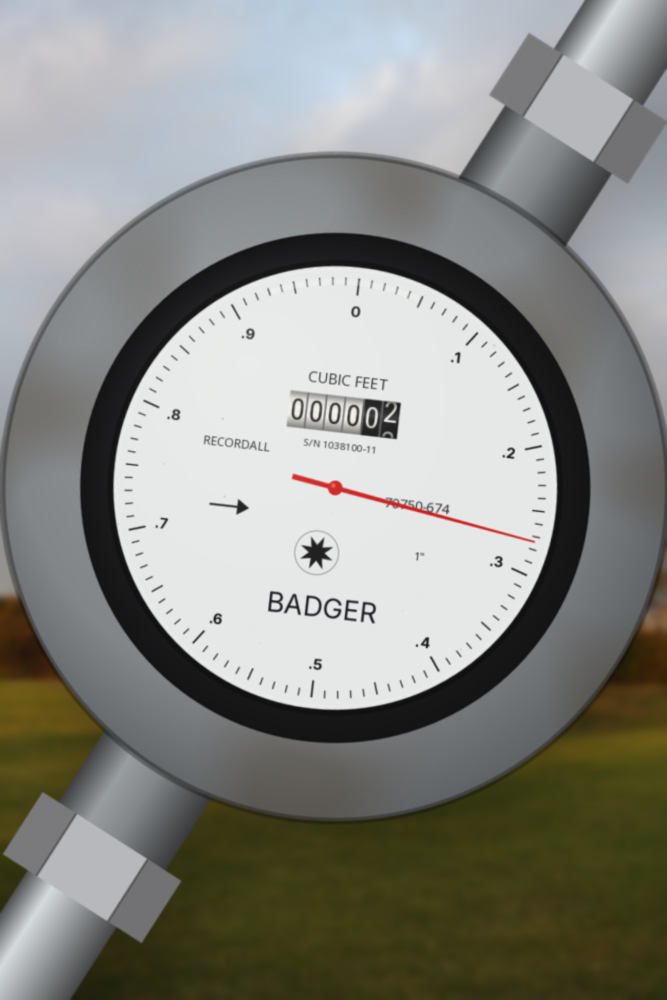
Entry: 2.27
